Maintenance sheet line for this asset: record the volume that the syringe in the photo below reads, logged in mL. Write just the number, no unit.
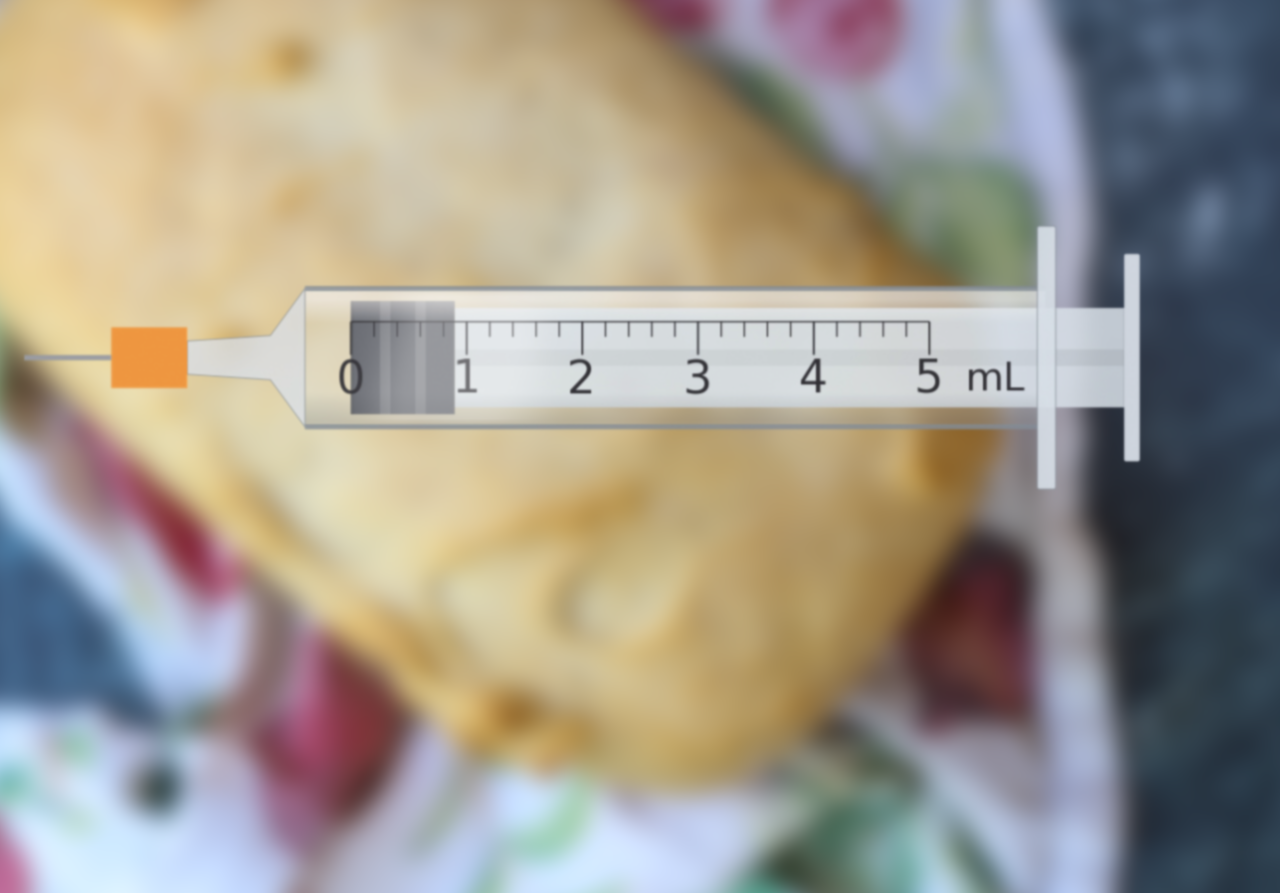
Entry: 0
